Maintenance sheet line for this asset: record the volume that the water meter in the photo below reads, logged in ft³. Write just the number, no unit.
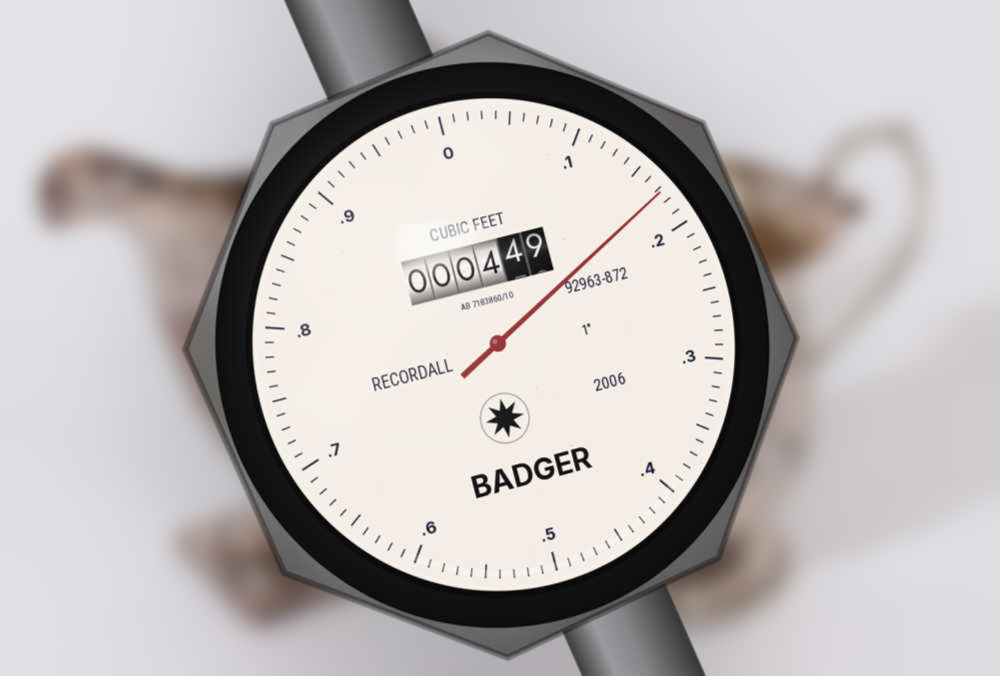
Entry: 449.17
